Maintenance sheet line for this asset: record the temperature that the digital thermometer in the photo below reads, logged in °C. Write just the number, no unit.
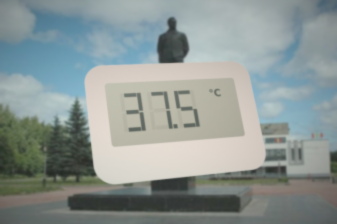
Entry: 37.5
